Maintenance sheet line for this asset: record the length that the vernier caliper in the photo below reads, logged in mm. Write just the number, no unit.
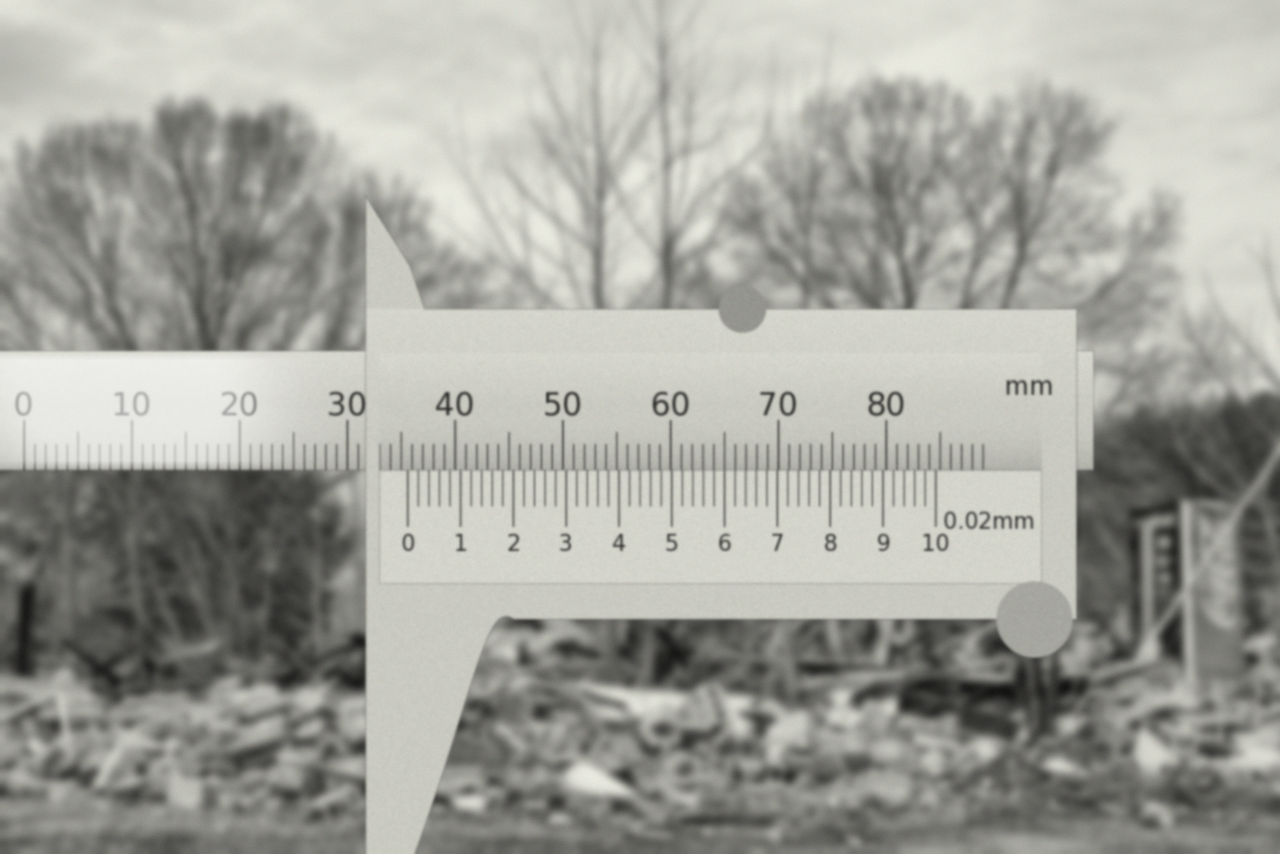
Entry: 35.6
